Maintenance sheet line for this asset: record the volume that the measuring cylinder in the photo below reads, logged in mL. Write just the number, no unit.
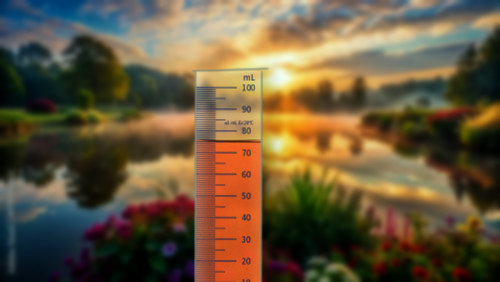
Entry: 75
